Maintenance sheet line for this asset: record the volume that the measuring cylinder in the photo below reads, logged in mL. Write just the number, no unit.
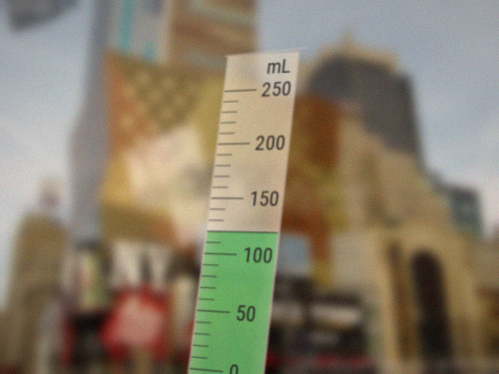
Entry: 120
